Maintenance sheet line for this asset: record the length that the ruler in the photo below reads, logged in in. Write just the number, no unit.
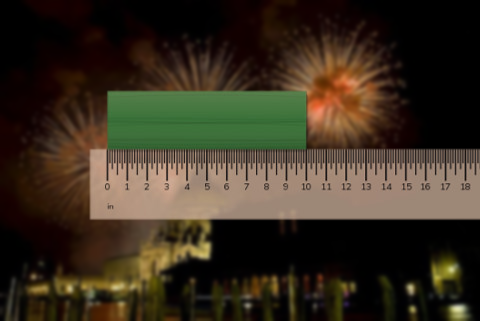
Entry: 10
